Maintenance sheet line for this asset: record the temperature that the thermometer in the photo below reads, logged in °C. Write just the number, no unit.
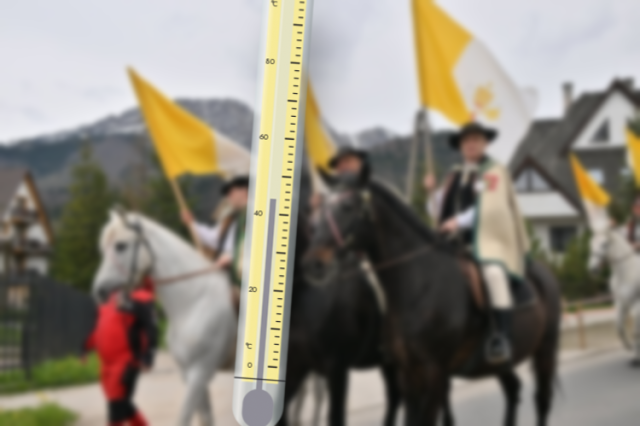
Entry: 44
